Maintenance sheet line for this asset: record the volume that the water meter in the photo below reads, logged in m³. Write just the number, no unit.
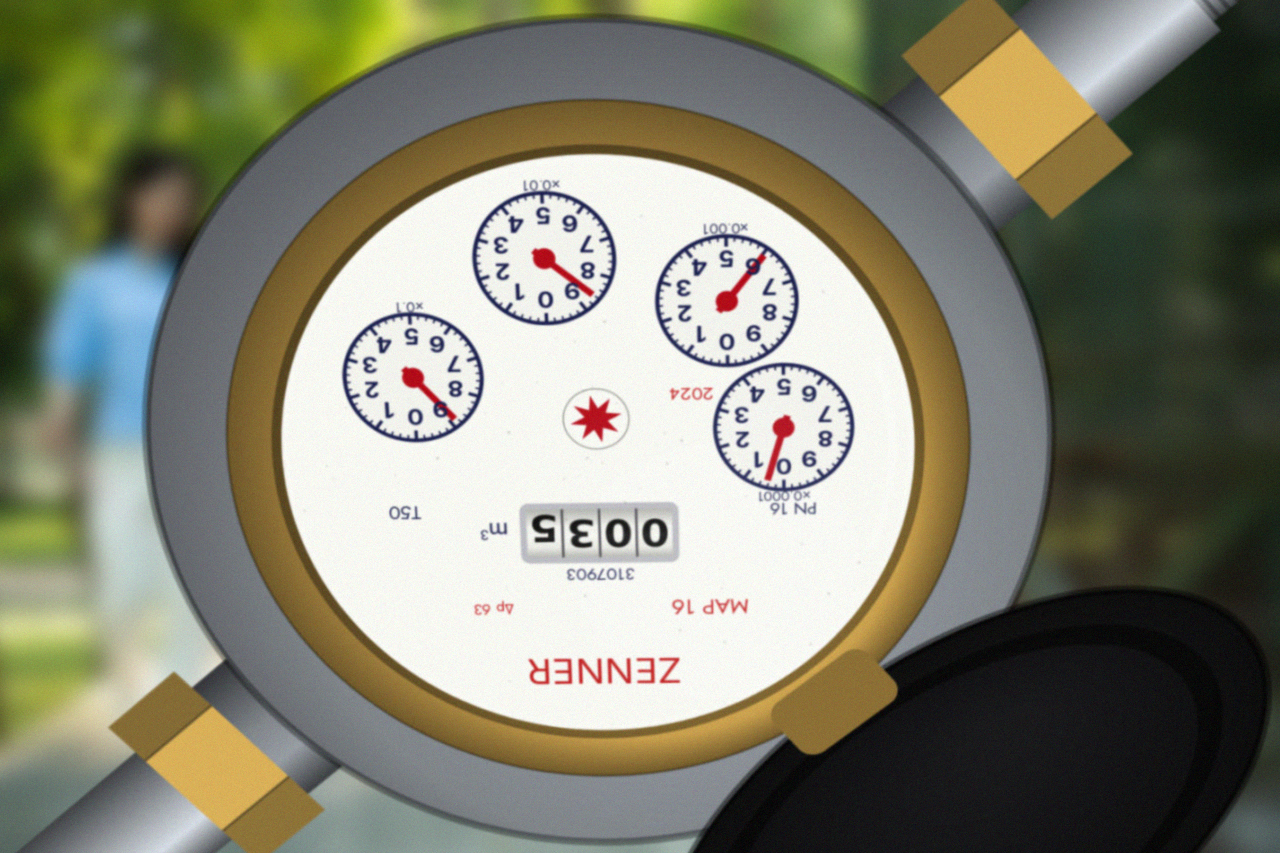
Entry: 34.8860
